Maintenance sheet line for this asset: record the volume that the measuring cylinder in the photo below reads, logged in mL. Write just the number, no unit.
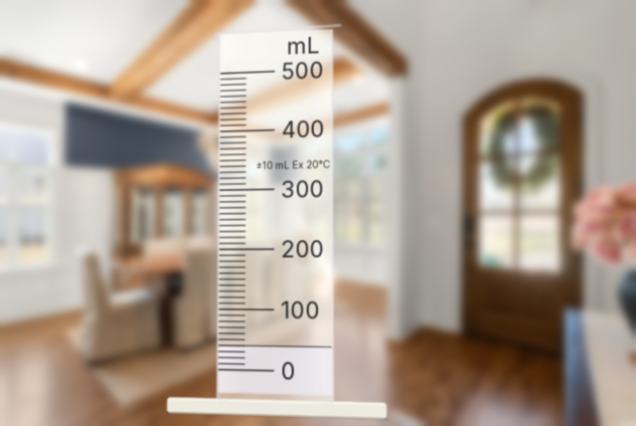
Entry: 40
